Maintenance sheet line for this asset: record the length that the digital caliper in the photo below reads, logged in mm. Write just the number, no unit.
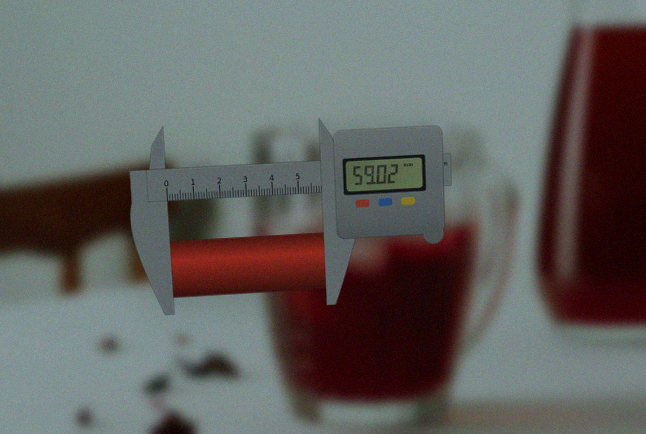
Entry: 59.02
